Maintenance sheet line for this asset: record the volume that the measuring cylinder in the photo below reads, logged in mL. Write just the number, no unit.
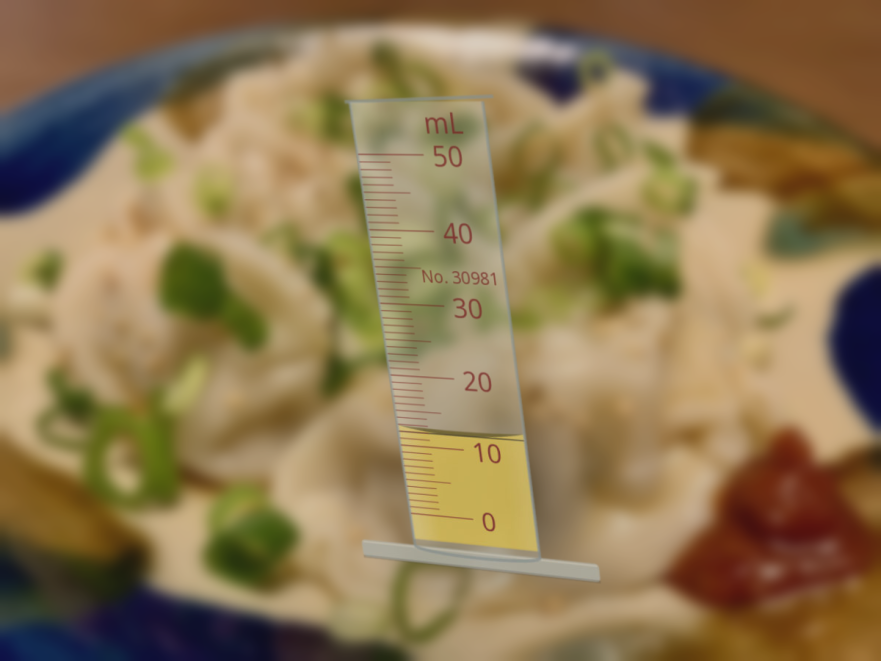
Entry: 12
